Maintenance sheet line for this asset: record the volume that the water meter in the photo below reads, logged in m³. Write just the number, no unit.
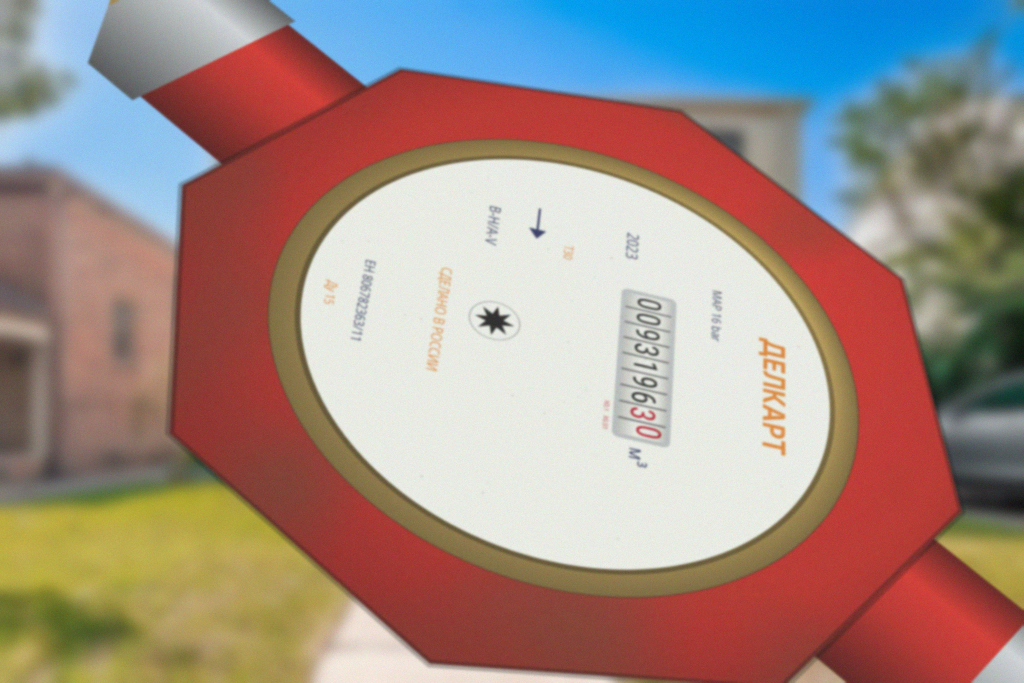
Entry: 93196.30
